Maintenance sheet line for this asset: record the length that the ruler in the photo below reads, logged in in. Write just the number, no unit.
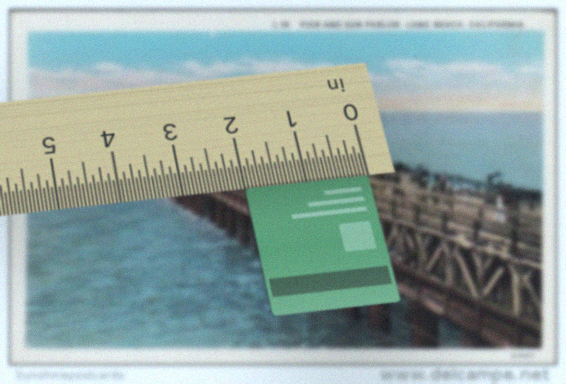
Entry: 2
